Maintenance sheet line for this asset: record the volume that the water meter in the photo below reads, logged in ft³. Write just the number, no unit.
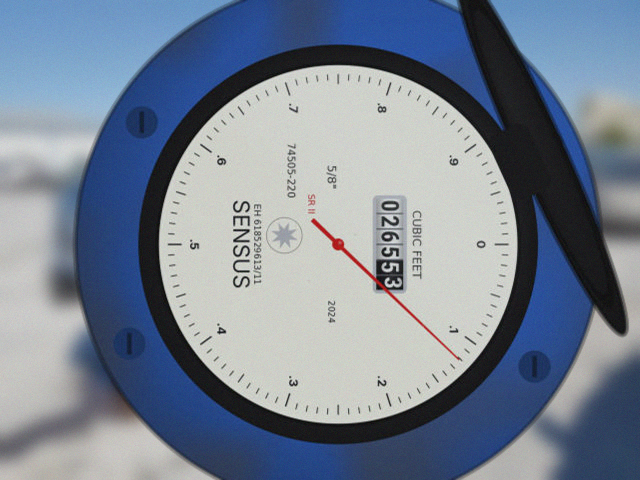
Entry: 26553.12
